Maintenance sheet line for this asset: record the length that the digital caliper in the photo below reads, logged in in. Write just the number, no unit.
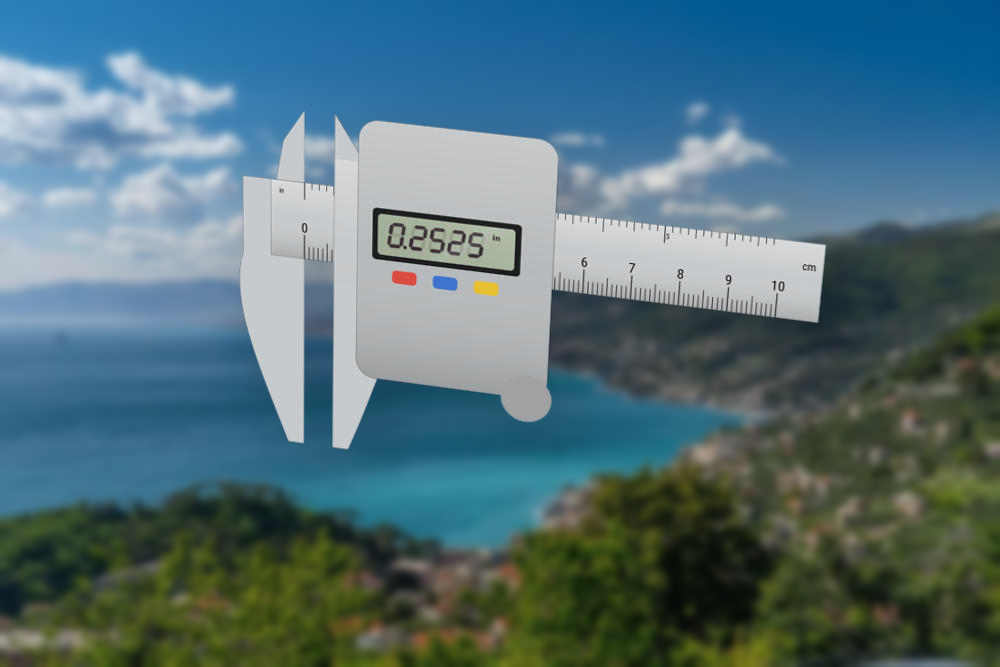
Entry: 0.2525
